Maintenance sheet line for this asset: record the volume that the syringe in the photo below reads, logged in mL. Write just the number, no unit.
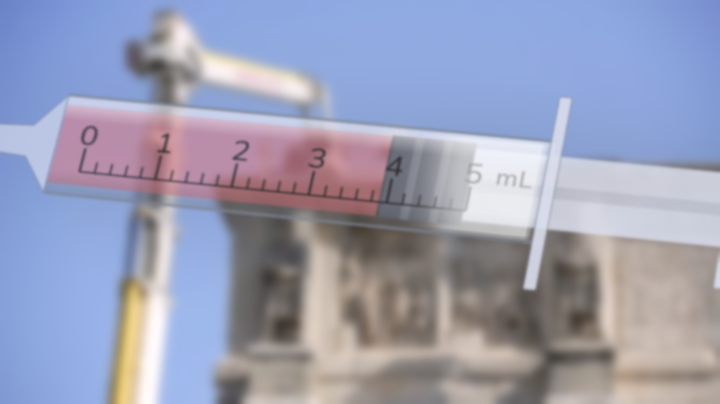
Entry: 3.9
